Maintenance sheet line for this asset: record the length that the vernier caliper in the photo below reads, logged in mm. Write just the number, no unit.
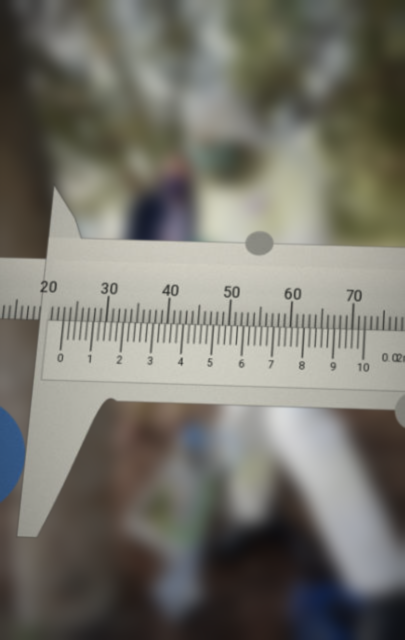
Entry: 23.0
